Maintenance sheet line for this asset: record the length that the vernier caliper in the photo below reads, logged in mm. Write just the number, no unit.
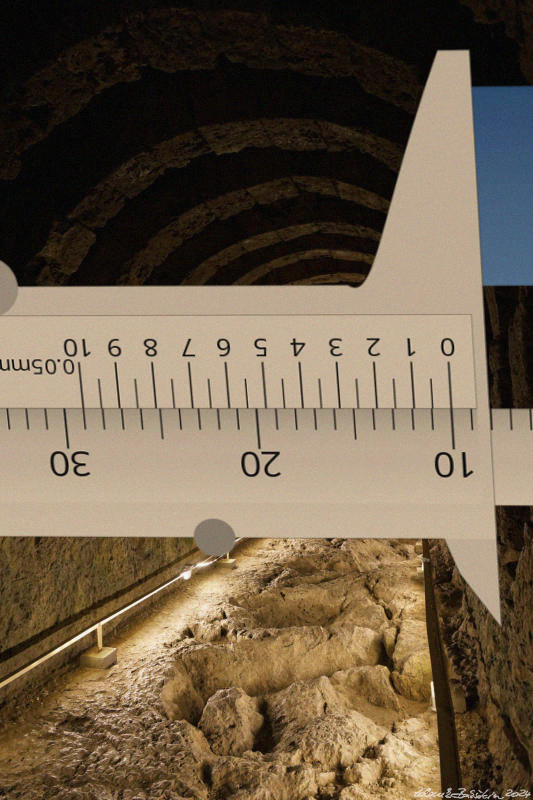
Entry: 10.0
